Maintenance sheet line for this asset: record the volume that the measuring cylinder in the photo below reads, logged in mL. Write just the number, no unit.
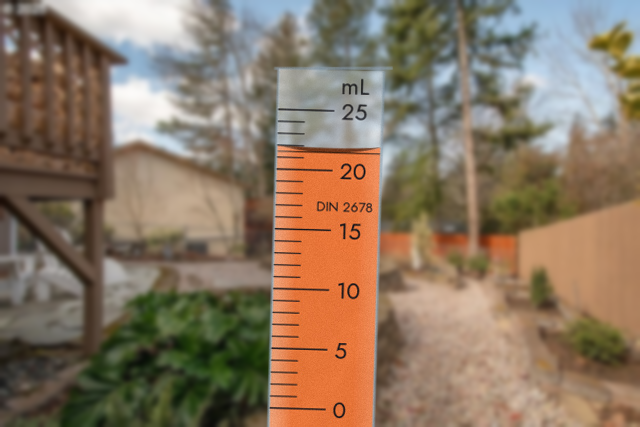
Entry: 21.5
